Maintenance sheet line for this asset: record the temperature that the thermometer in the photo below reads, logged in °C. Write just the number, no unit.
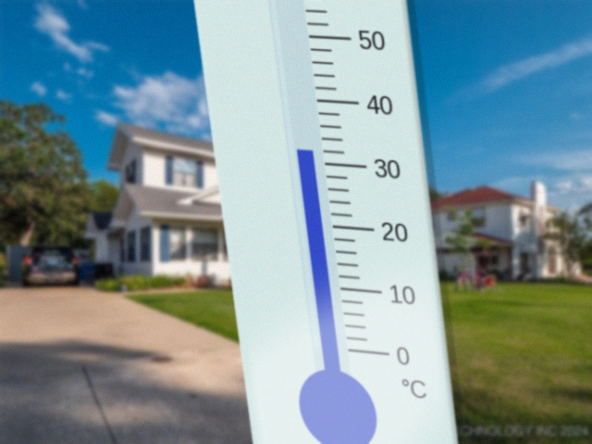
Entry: 32
